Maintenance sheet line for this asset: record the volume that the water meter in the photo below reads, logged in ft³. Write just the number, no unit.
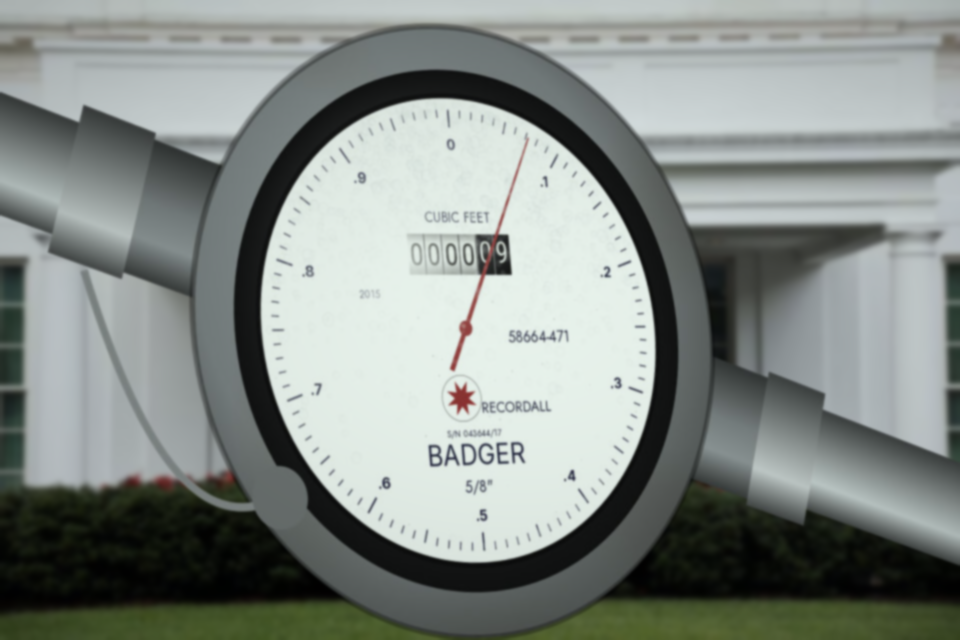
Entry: 9.07
